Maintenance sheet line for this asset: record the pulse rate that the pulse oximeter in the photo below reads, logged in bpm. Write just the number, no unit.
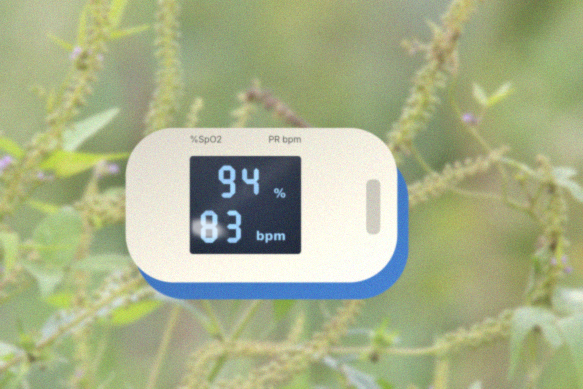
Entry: 83
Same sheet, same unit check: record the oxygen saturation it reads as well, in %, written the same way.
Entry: 94
